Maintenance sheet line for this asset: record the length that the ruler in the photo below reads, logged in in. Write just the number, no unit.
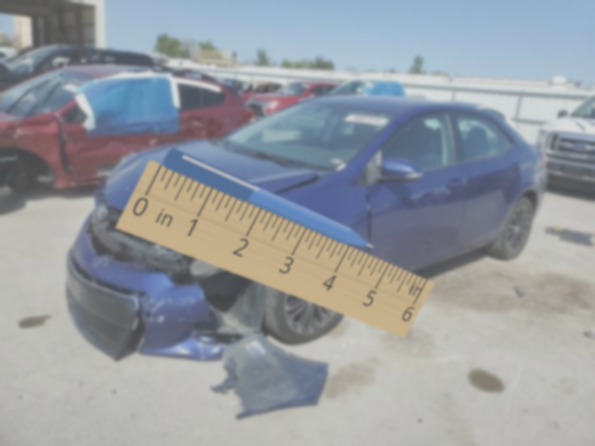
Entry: 4.5
